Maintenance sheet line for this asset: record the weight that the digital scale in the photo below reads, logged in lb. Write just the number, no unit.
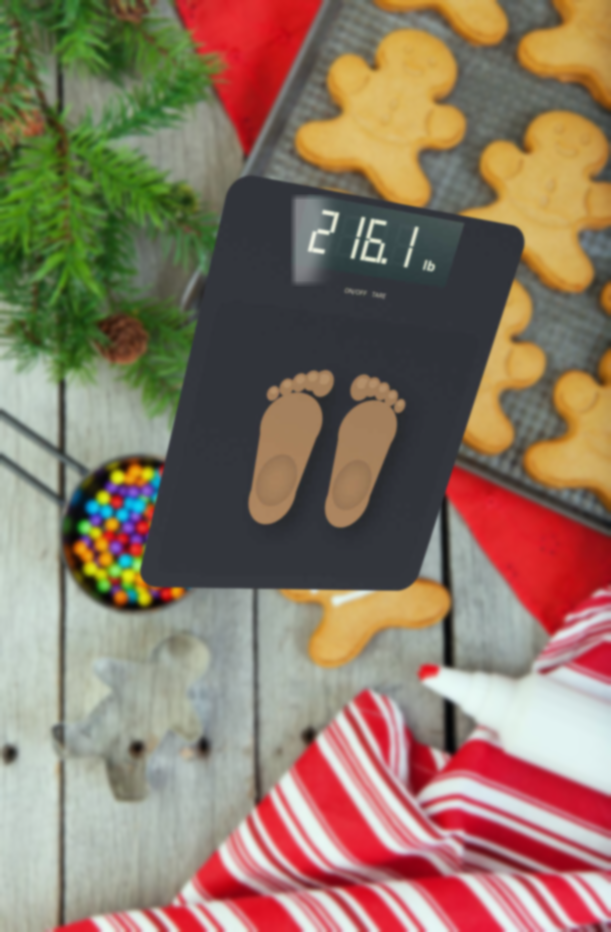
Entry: 216.1
